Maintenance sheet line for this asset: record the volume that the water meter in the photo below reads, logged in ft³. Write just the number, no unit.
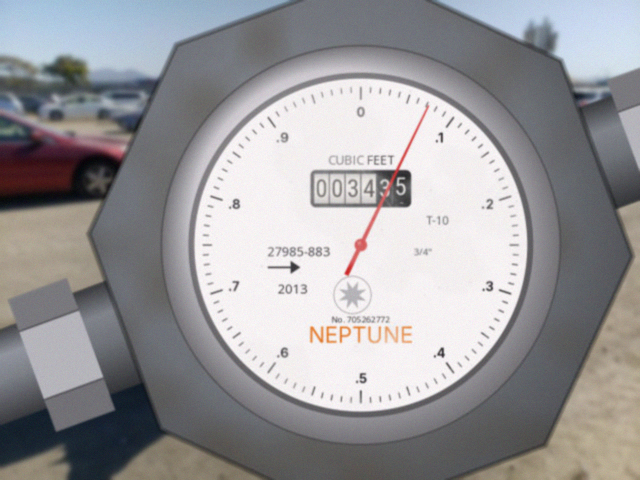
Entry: 3435.07
